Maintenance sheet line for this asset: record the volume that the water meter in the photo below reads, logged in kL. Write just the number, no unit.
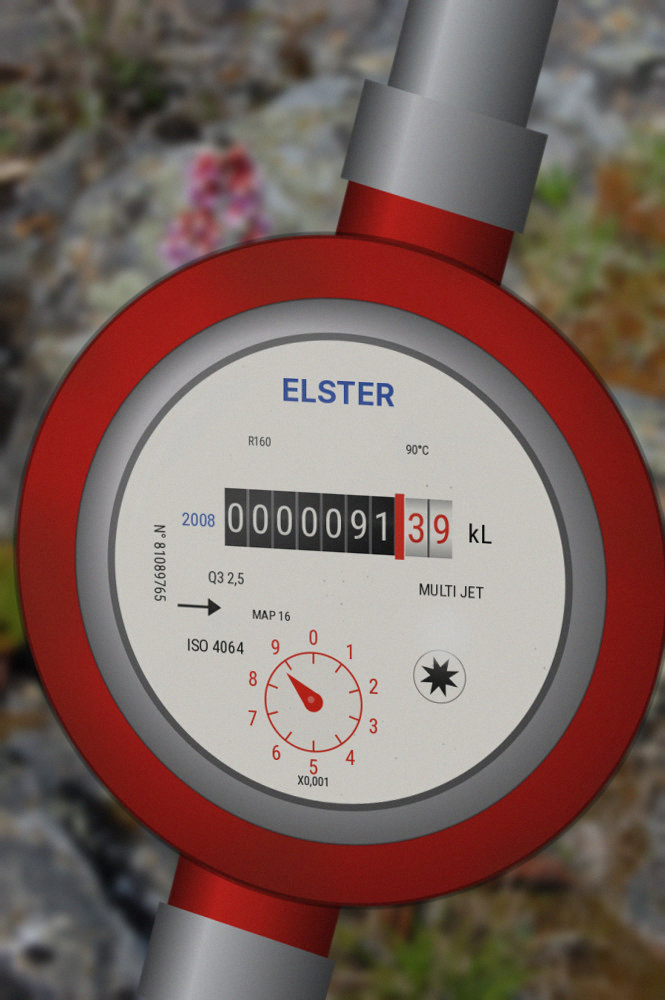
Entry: 91.398
